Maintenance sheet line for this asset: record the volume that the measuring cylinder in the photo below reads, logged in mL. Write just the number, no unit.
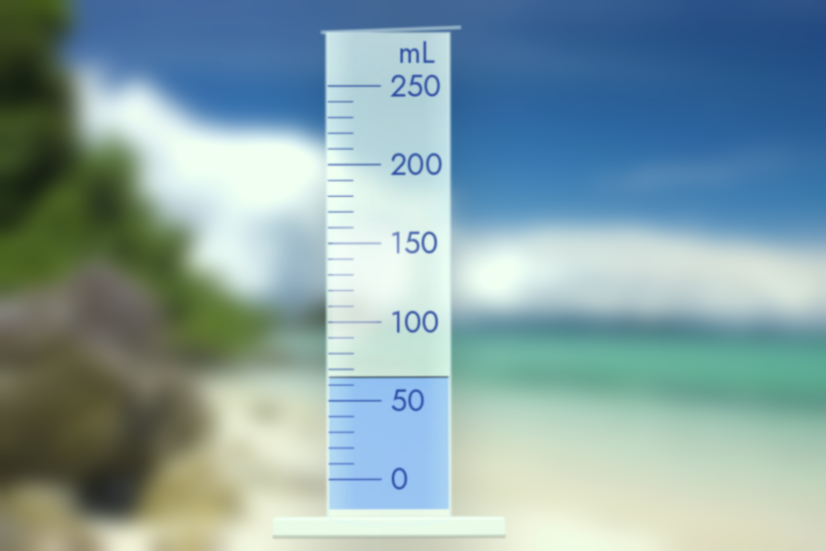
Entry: 65
